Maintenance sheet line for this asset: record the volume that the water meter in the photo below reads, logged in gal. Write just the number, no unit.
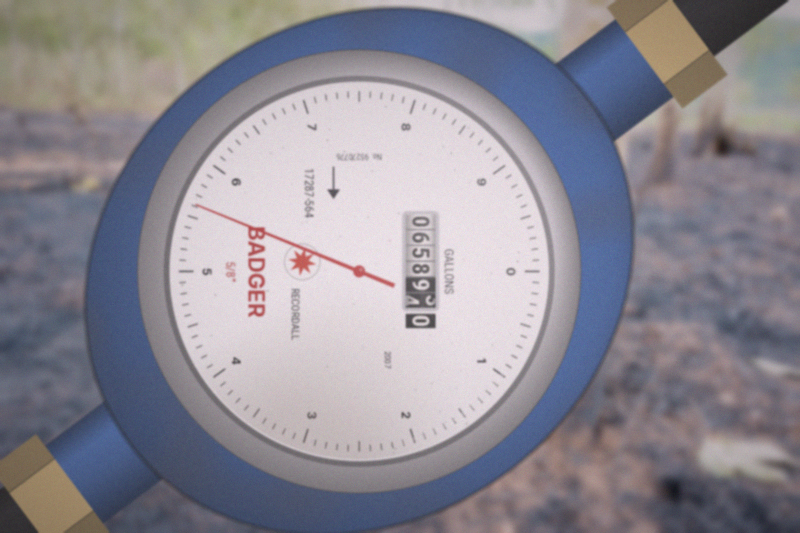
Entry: 658935.6
